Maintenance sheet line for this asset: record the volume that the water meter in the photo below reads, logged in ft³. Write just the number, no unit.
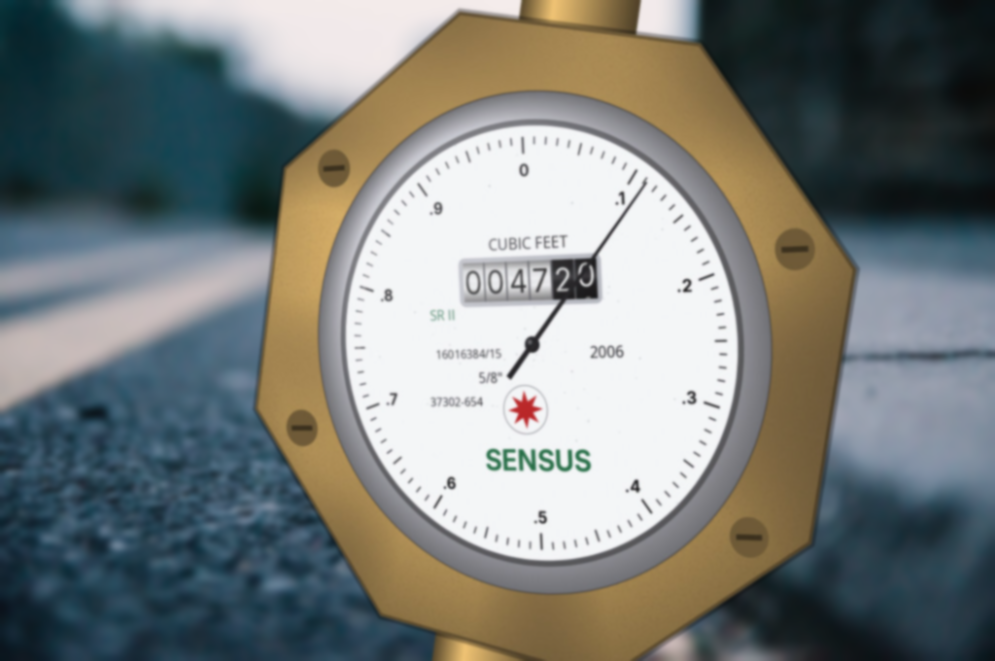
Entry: 4720.11
